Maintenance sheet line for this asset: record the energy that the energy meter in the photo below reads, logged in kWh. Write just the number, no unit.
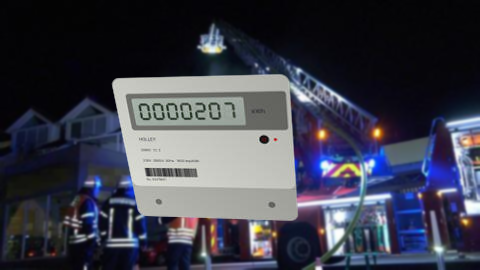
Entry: 207
